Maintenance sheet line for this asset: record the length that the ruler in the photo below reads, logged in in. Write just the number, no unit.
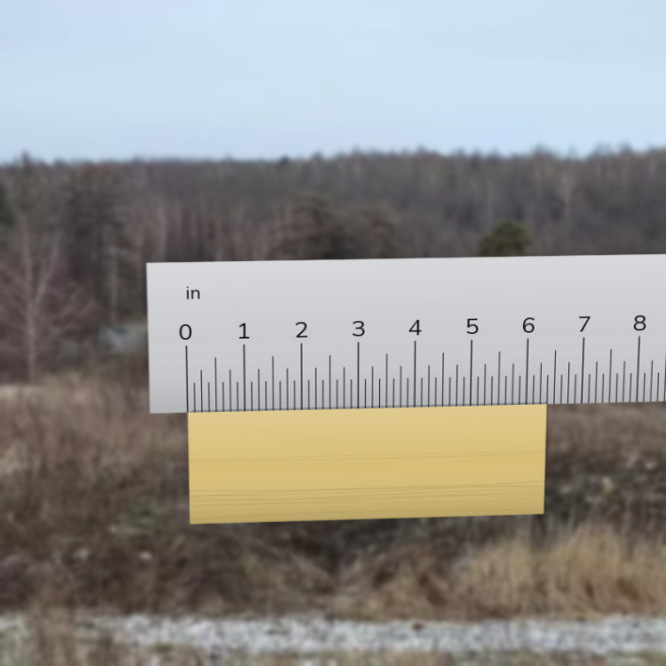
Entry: 6.375
